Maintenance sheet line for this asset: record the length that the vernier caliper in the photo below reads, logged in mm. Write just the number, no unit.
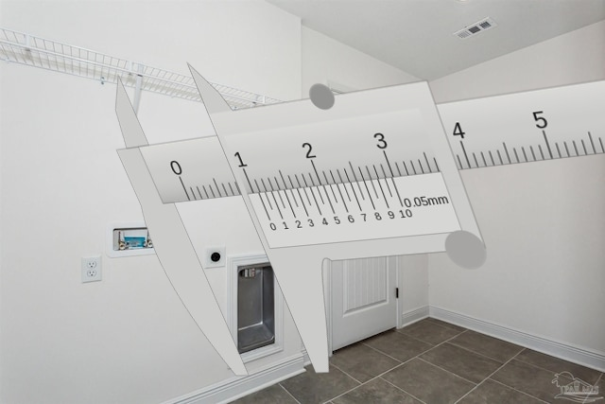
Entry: 10.8
